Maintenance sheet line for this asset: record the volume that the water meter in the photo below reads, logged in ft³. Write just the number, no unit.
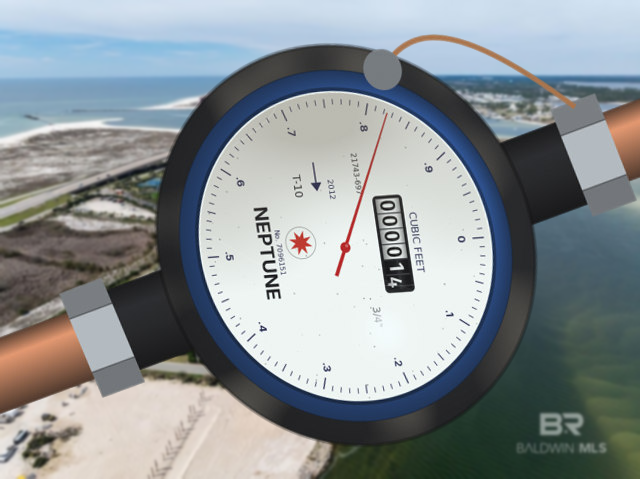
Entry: 13.82
